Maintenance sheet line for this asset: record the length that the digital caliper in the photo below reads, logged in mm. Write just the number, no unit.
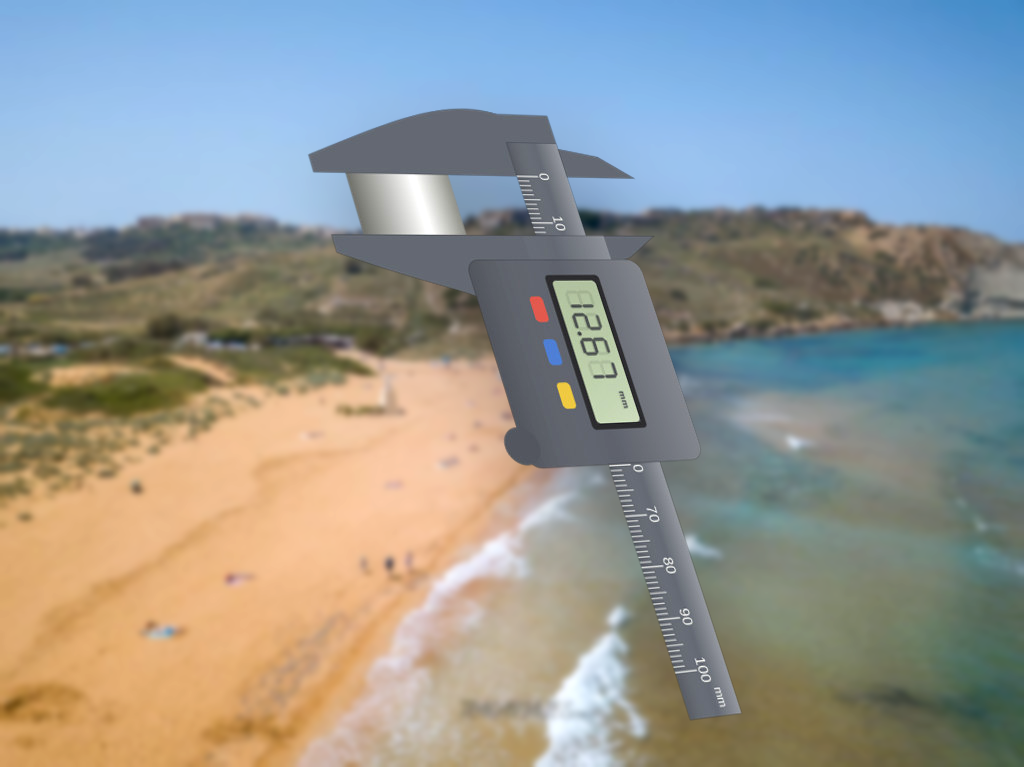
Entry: 12.67
